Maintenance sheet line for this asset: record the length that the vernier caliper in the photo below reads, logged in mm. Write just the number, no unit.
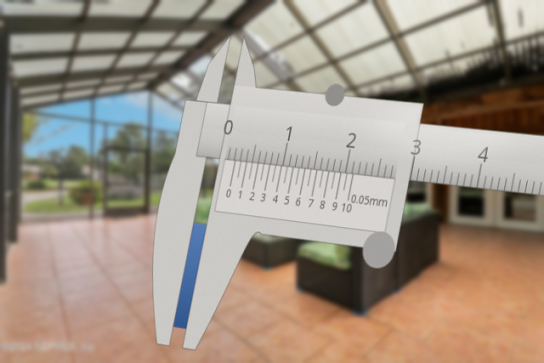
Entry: 2.2
